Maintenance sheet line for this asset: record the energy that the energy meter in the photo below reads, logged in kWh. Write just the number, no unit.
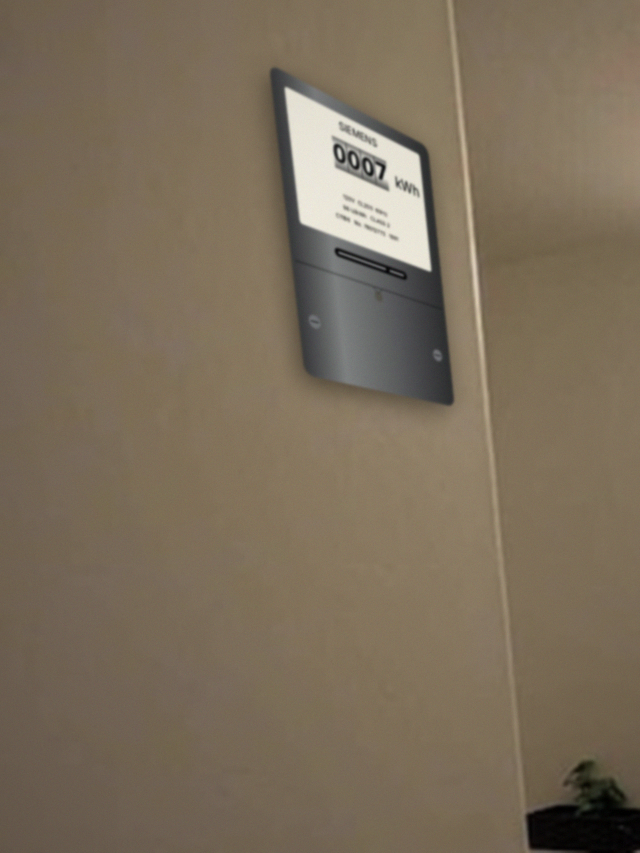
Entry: 7
